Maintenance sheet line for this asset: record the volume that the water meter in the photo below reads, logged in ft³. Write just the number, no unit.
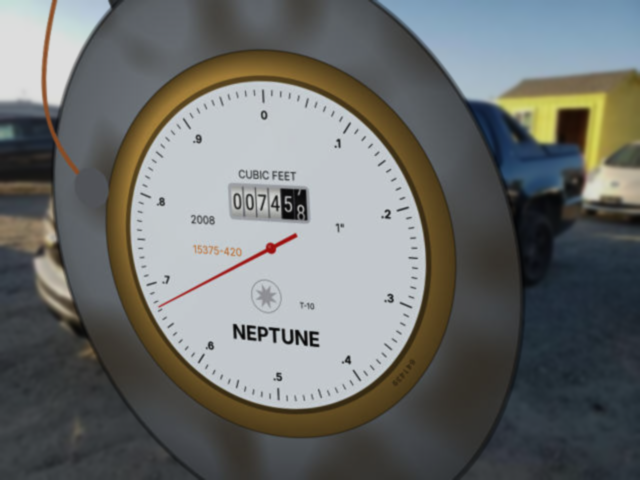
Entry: 7457.67
